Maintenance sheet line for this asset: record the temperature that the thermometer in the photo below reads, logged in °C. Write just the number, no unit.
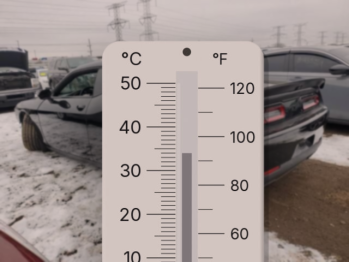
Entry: 34
